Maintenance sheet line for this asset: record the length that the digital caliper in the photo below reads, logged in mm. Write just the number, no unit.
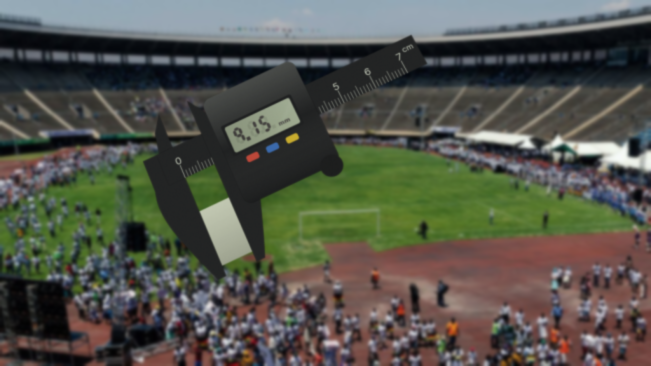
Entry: 9.15
